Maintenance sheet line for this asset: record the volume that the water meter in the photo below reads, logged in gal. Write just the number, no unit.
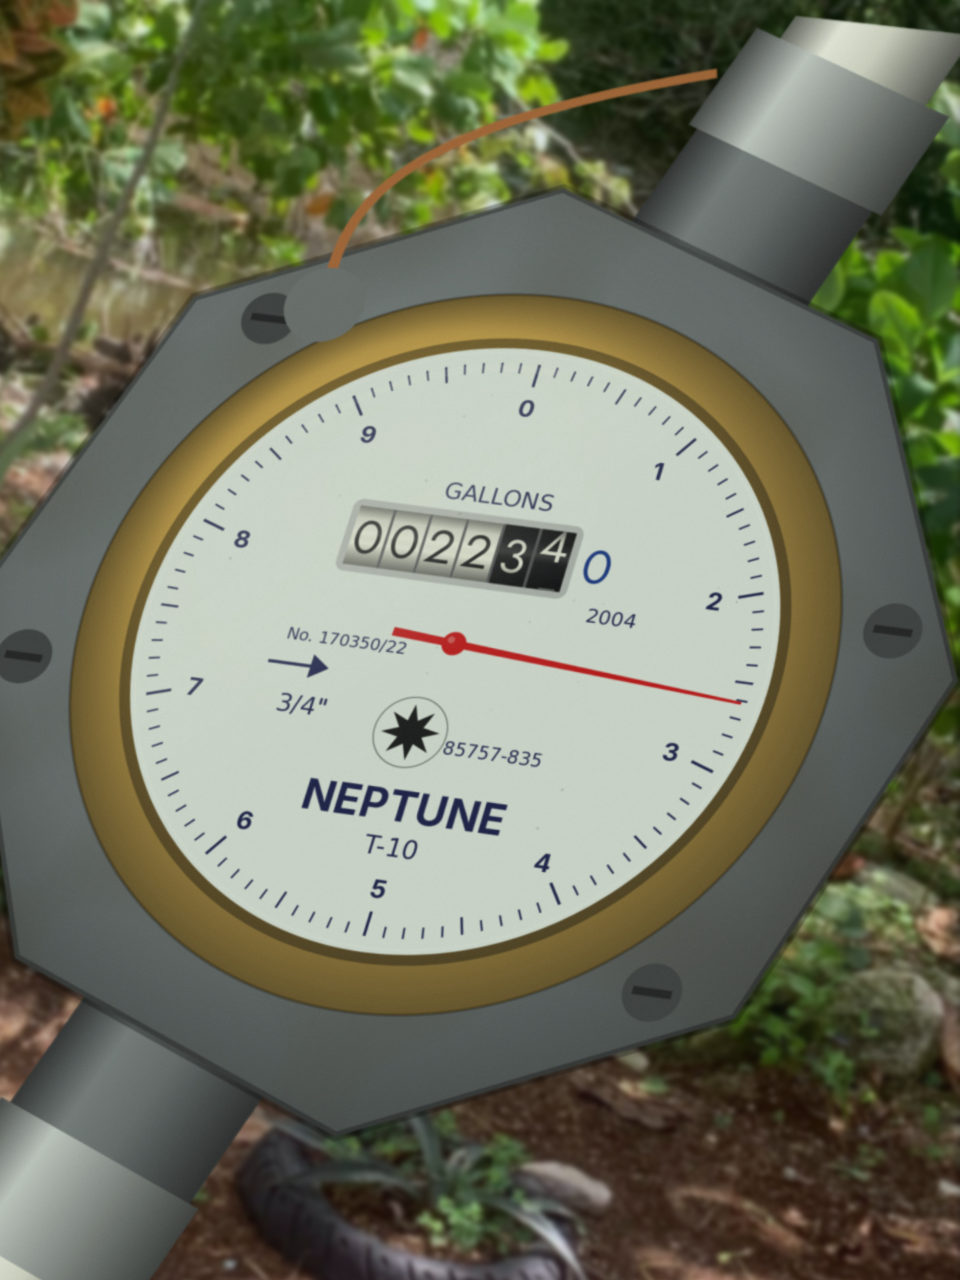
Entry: 22342.6
